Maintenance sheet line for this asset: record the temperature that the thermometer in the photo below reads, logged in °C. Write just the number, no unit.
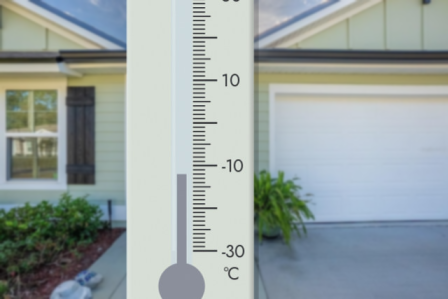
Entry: -12
